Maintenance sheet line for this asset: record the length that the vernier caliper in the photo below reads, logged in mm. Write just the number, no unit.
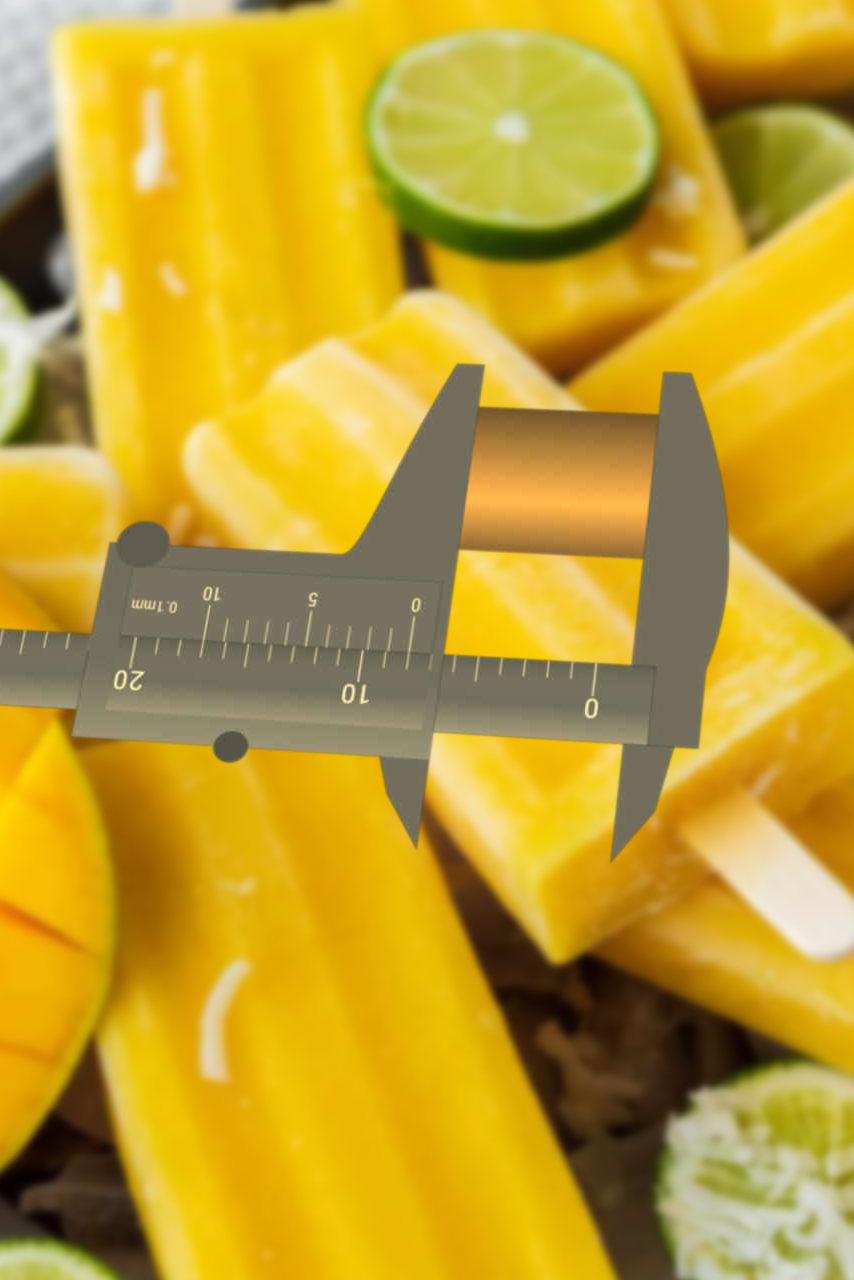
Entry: 8.0
